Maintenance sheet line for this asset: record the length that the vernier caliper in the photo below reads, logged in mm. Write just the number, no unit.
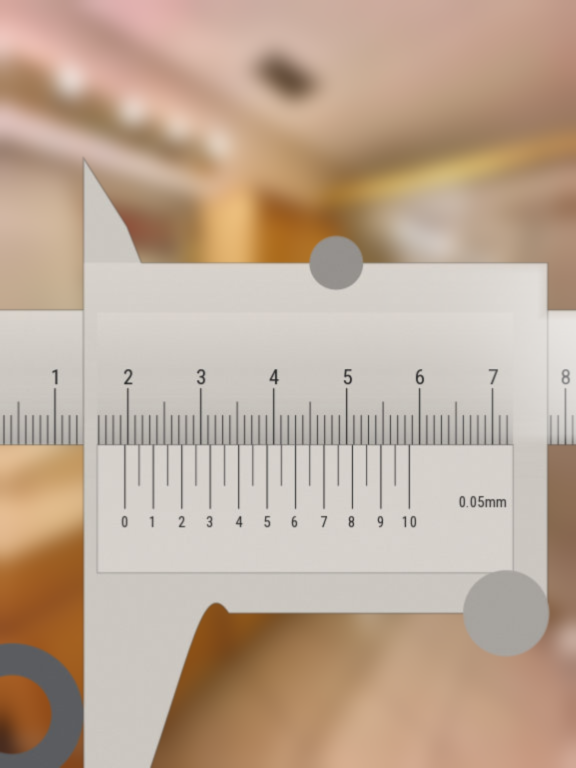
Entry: 19.6
